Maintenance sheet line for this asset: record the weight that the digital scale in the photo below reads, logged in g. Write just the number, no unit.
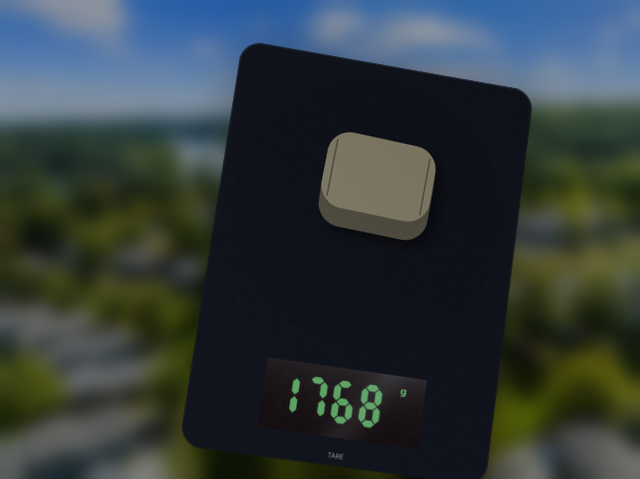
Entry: 1768
